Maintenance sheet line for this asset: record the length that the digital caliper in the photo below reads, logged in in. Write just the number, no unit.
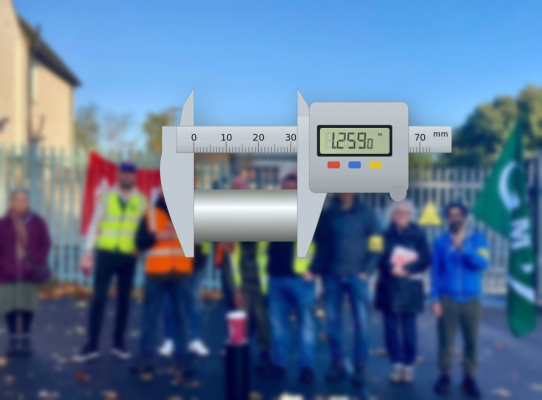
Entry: 1.2590
